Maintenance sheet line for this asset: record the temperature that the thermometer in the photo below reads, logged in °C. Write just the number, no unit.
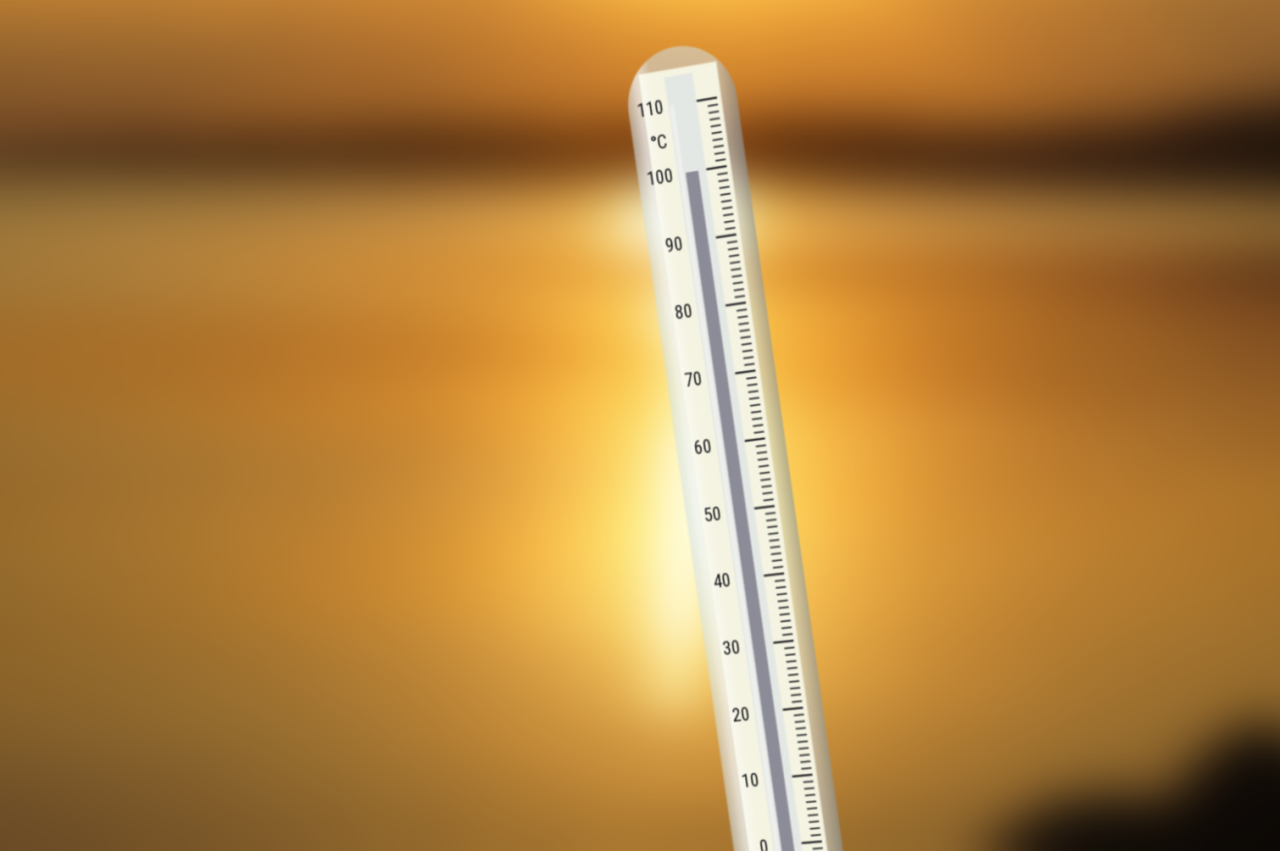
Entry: 100
